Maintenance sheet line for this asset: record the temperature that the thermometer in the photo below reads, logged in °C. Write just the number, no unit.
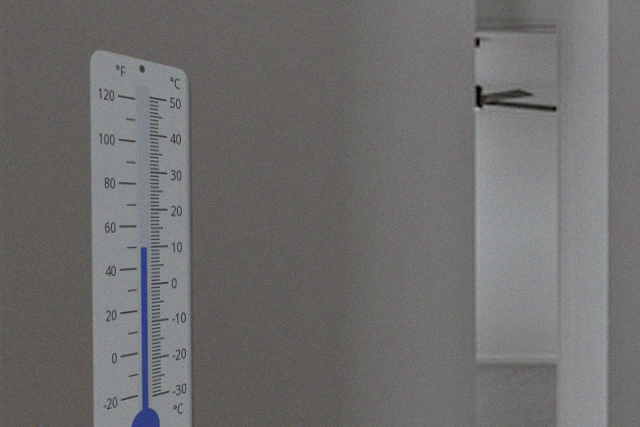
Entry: 10
